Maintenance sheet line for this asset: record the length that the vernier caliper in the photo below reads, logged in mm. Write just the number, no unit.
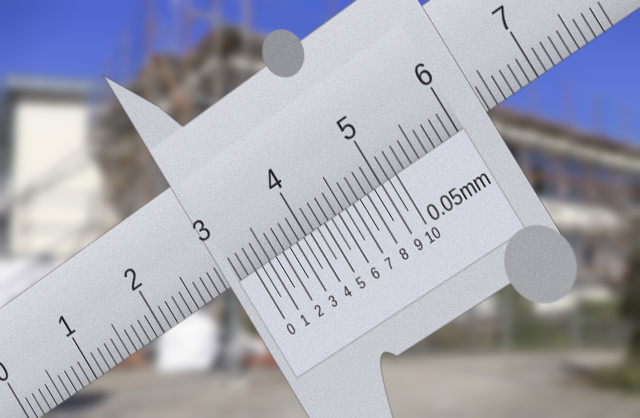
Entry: 33.0
